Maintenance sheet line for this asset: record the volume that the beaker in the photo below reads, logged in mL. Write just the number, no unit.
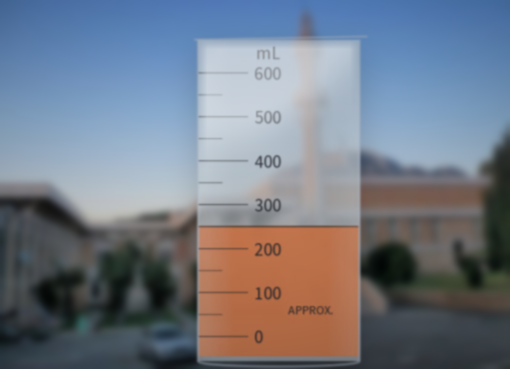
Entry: 250
